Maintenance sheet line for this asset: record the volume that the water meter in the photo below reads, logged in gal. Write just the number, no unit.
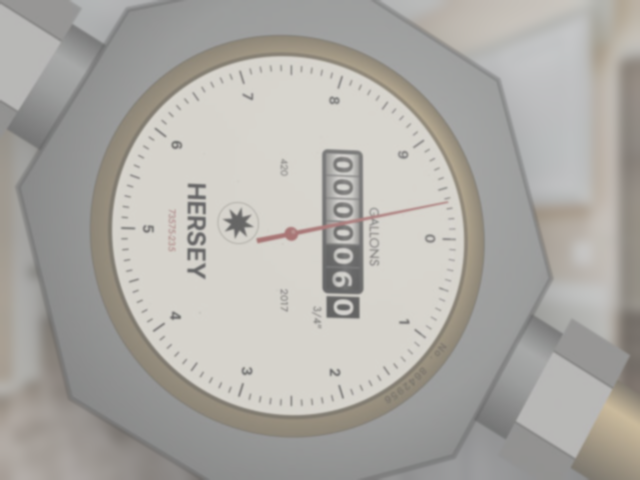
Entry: 59.6
